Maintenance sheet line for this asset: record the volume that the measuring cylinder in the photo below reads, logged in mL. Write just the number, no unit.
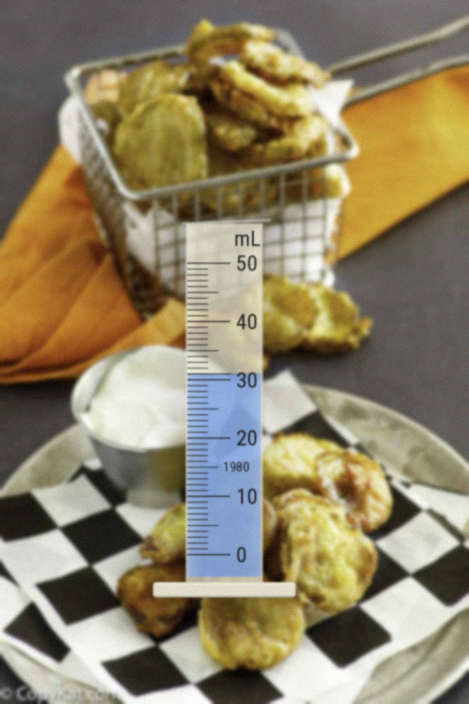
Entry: 31
